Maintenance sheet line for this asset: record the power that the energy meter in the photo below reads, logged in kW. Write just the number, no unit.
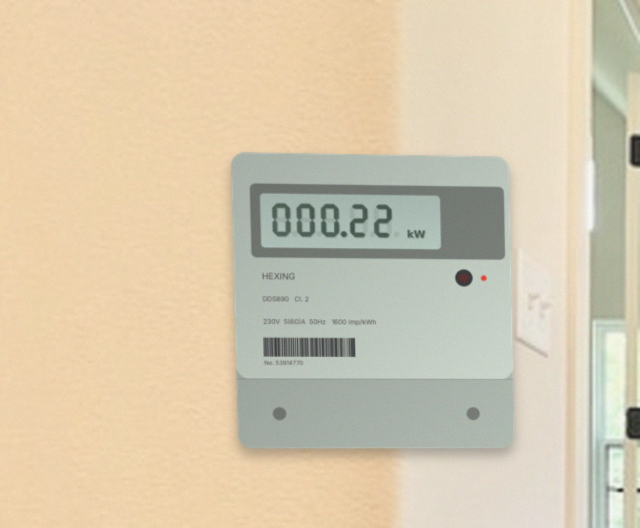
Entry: 0.22
